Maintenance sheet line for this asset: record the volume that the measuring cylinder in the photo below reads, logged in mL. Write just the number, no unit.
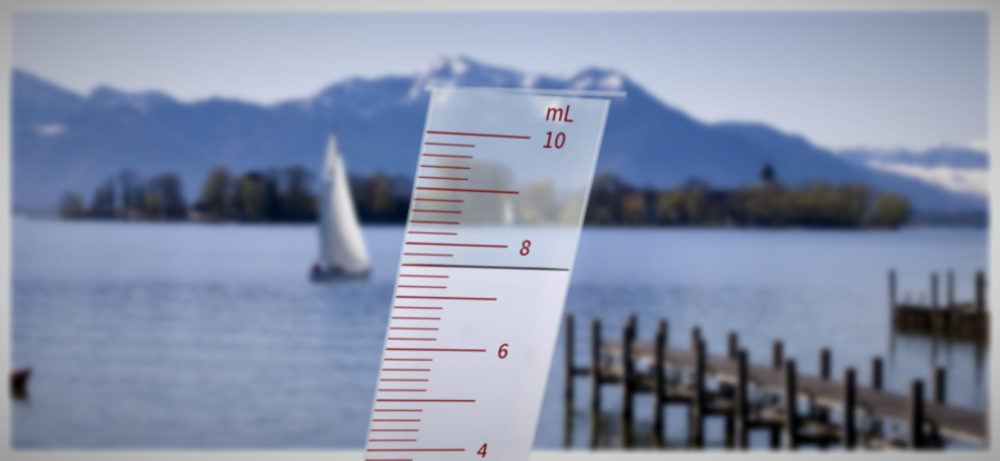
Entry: 7.6
